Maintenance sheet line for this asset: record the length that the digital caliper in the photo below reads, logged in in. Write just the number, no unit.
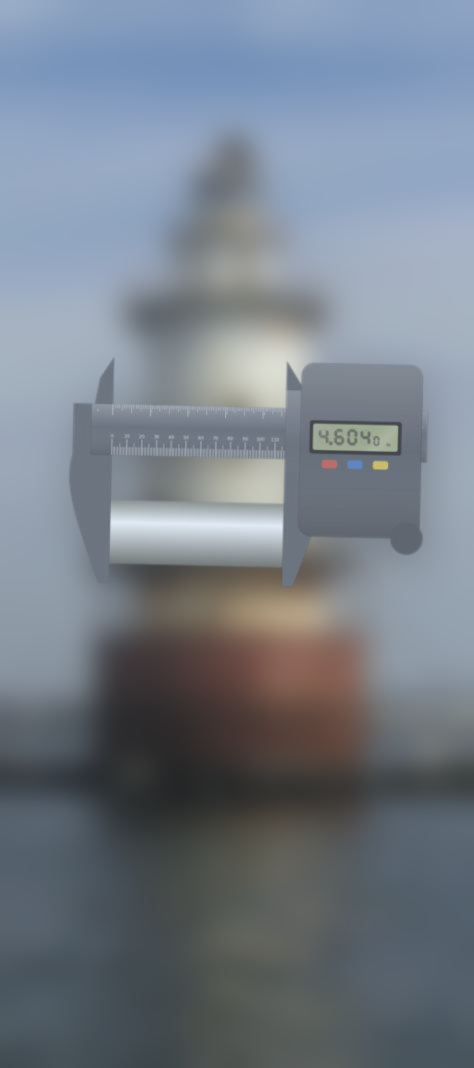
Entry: 4.6040
